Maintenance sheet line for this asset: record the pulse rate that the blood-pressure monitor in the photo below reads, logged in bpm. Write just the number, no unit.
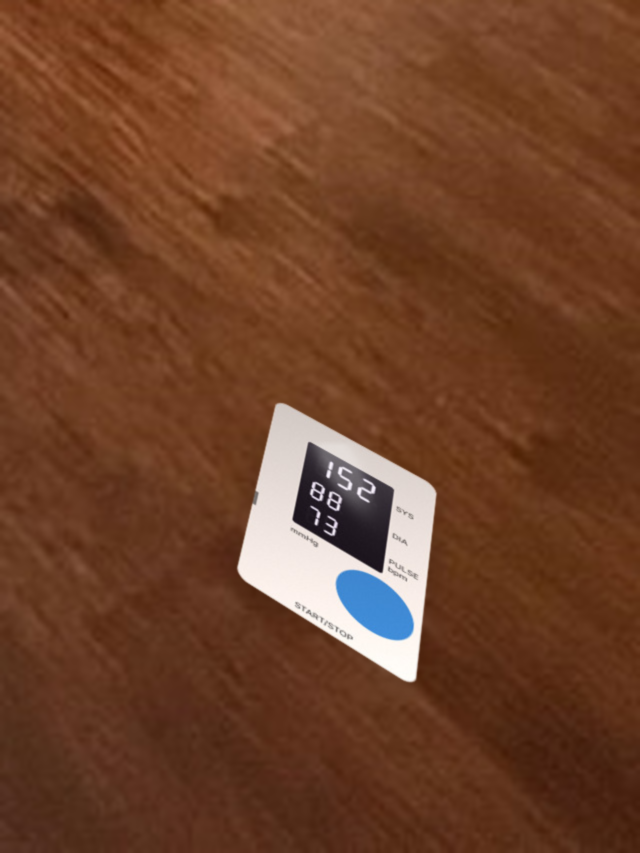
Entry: 73
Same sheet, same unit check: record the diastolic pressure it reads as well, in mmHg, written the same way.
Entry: 88
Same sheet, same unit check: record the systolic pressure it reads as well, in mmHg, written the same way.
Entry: 152
